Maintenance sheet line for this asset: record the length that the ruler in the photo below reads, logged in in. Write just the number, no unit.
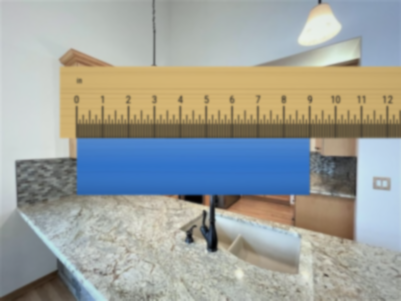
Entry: 9
